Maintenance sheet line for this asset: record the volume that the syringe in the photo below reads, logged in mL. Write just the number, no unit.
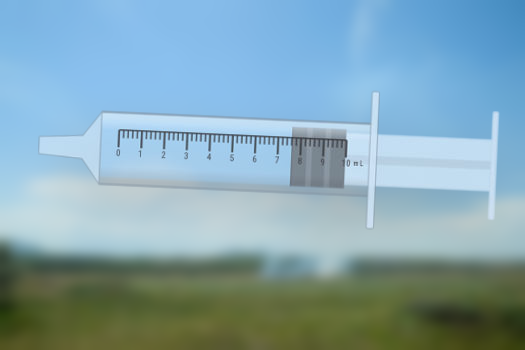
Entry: 7.6
